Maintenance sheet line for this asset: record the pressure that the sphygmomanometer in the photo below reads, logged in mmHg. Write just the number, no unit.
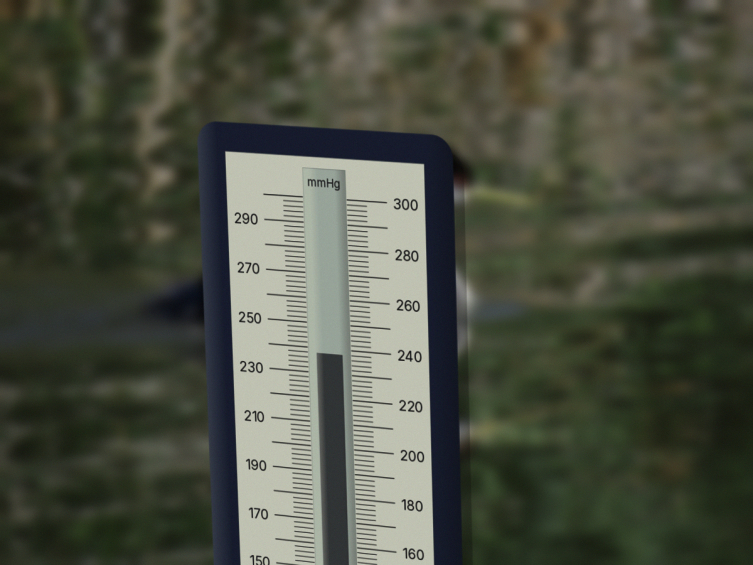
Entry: 238
